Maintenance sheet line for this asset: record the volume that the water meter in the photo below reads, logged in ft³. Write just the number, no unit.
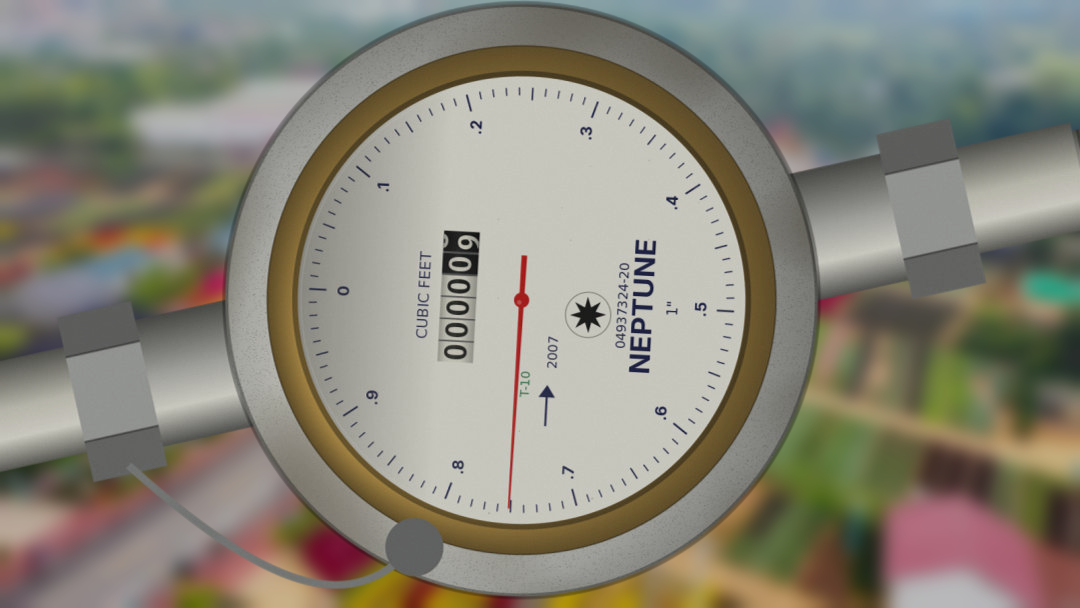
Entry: 8.75
